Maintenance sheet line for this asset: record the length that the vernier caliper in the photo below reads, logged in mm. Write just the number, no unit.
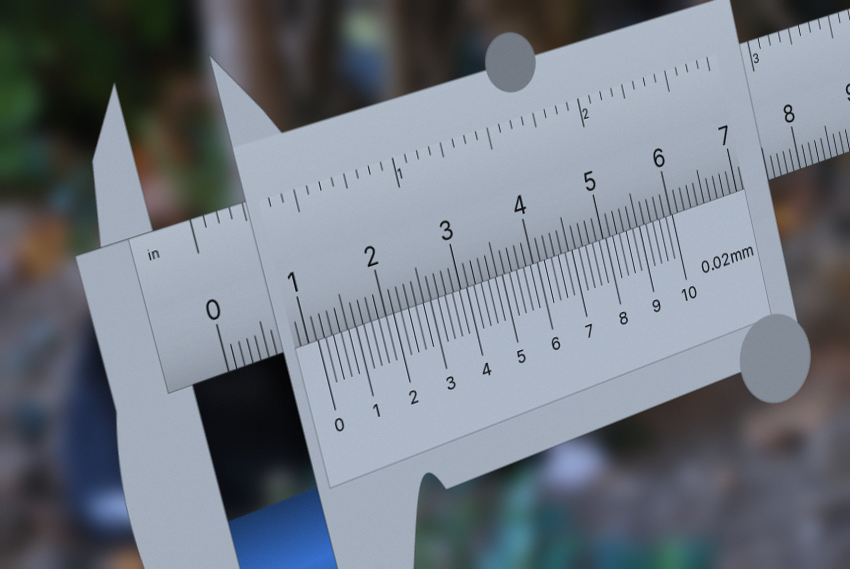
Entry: 11.2
